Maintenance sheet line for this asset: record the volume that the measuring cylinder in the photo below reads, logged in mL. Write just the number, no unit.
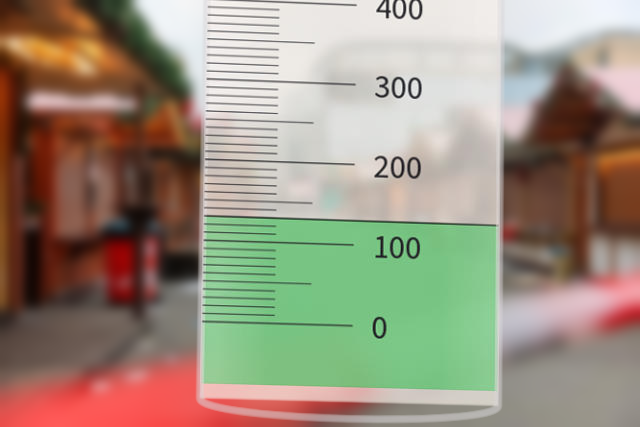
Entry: 130
